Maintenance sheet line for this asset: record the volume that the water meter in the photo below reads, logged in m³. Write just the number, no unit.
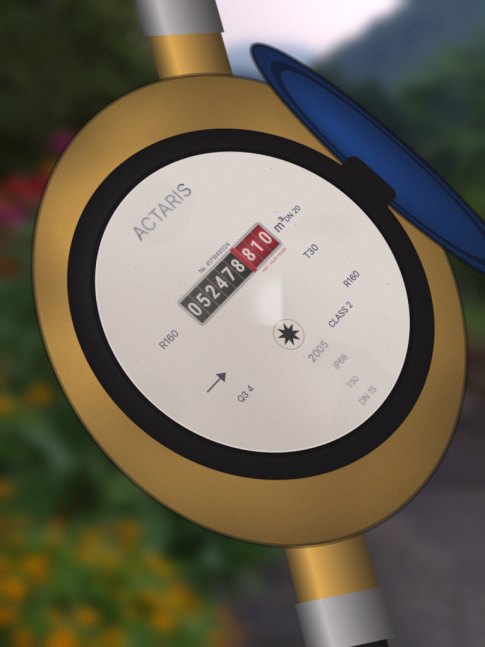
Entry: 52478.810
